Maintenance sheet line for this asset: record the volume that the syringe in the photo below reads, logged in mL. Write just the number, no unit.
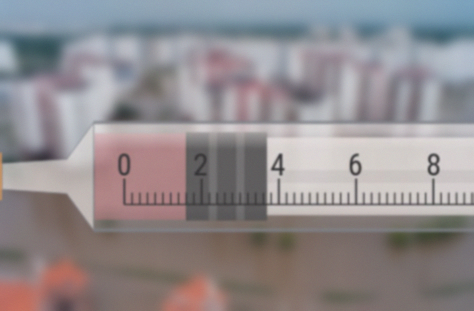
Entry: 1.6
